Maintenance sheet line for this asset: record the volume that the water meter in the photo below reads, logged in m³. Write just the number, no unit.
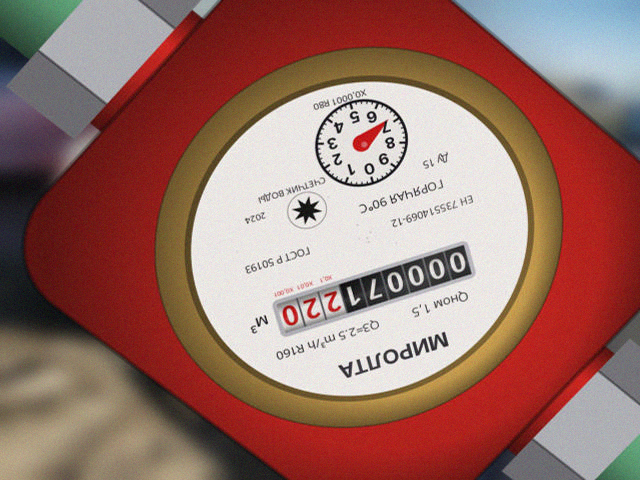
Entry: 71.2206
